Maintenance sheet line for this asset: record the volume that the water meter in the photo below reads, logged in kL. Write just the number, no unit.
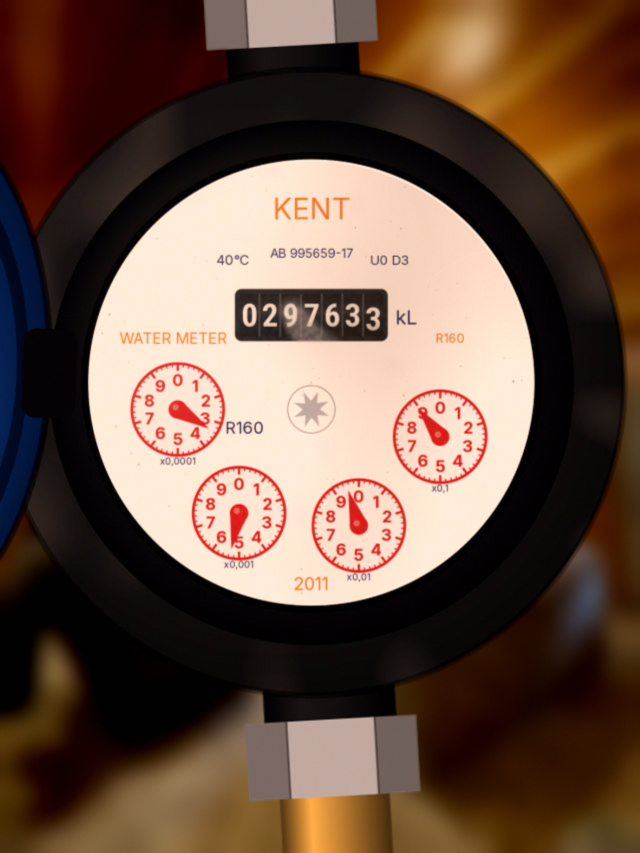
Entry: 297632.8953
